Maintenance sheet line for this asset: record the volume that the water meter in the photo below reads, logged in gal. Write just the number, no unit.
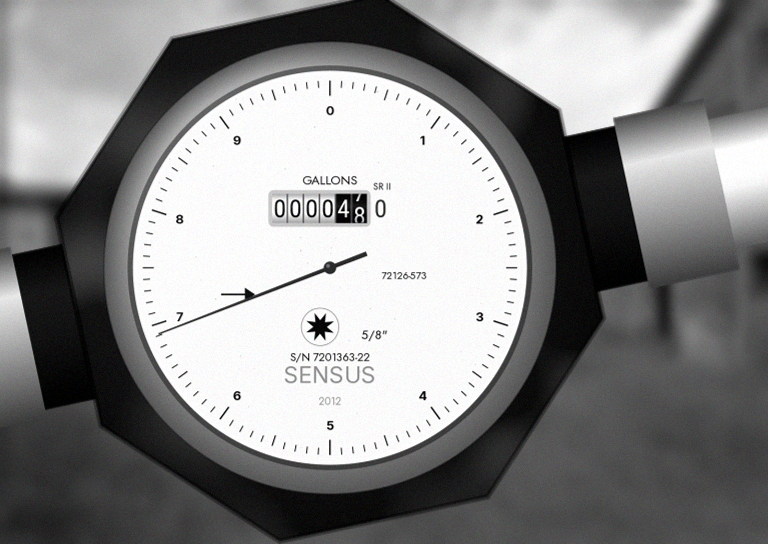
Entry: 476.9
